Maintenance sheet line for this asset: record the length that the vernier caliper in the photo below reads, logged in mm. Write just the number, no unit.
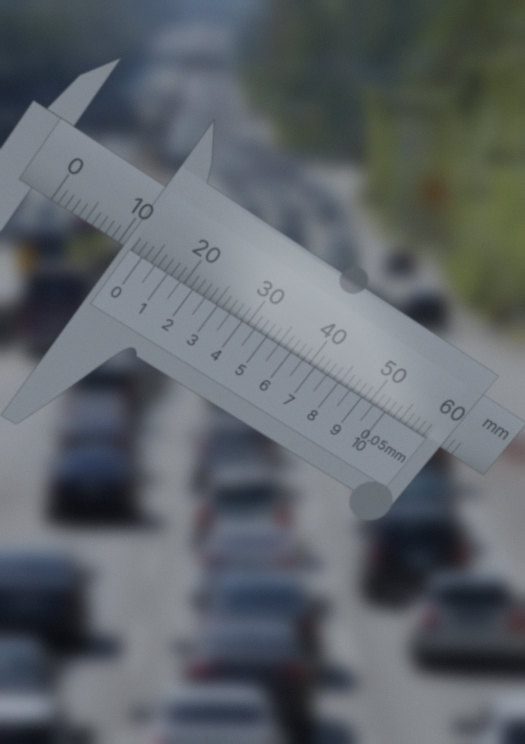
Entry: 13.6
